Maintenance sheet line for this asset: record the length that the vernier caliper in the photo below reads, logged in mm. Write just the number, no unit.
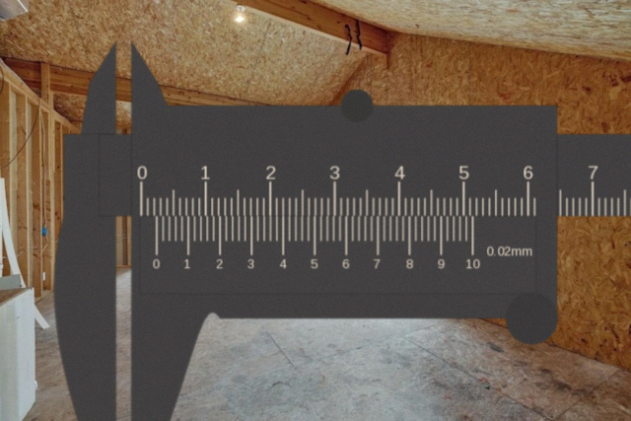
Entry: 2.4
